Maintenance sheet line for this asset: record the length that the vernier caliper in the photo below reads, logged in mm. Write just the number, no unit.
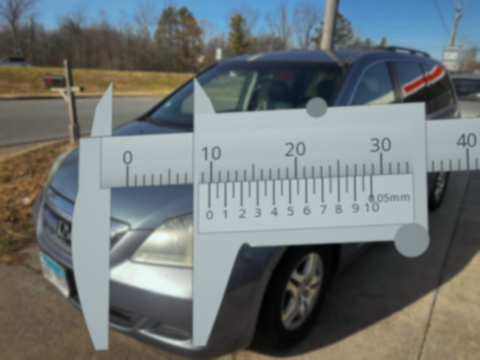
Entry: 9.8
